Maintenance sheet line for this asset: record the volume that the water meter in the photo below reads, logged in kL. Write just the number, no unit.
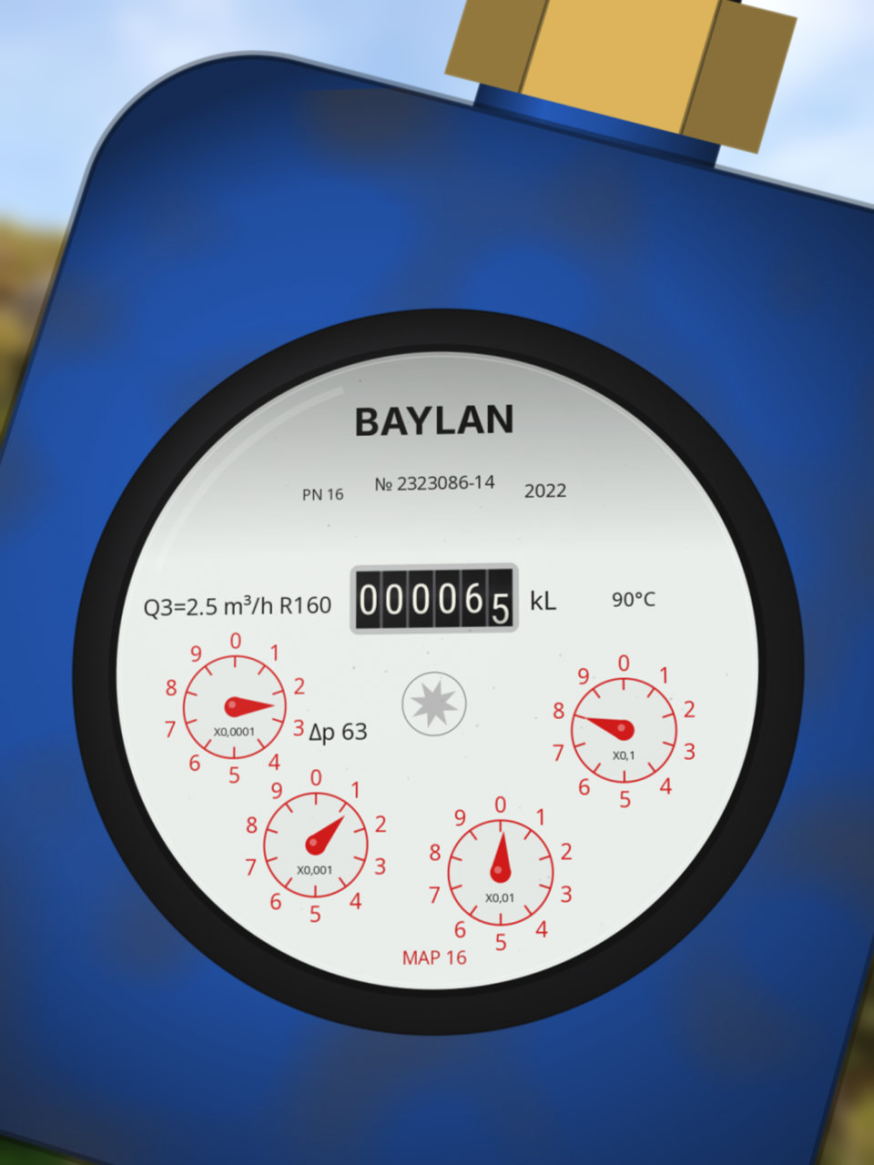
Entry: 64.8012
